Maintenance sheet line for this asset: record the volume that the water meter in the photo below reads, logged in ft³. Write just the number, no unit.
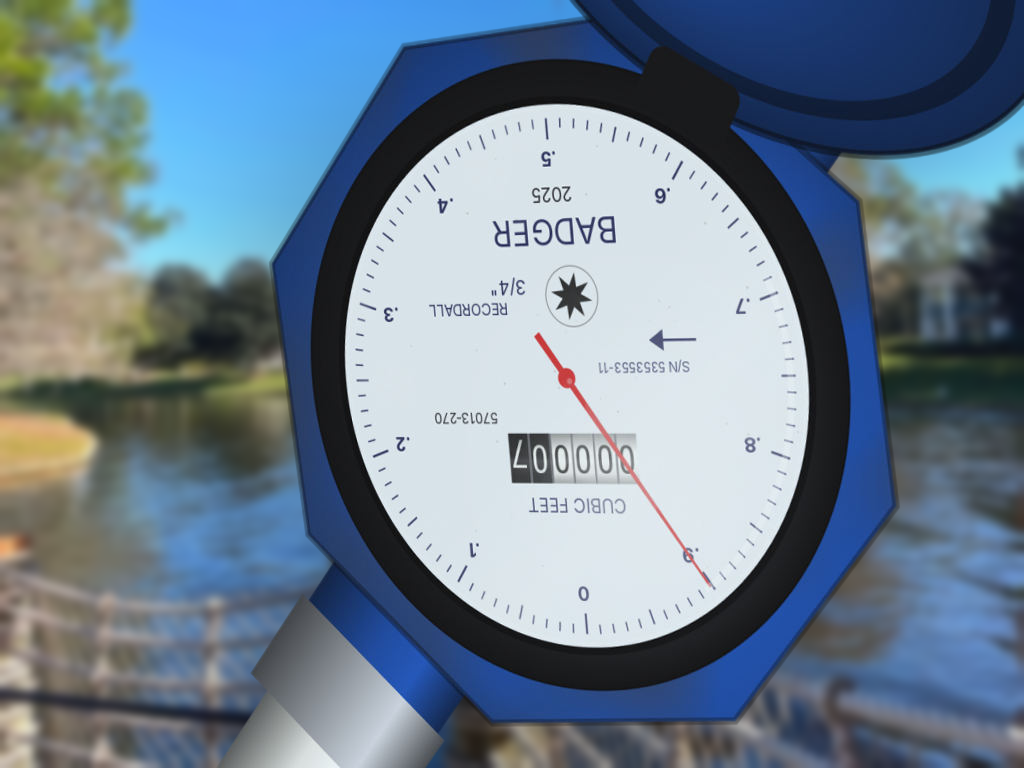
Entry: 6.90
